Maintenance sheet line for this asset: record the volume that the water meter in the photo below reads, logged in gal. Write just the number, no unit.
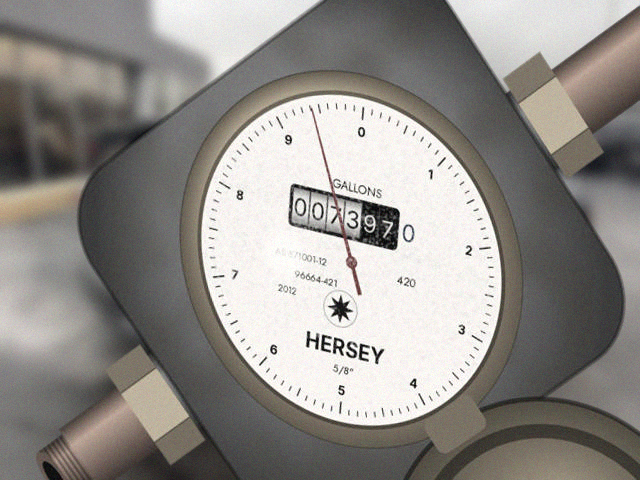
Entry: 73969.4
